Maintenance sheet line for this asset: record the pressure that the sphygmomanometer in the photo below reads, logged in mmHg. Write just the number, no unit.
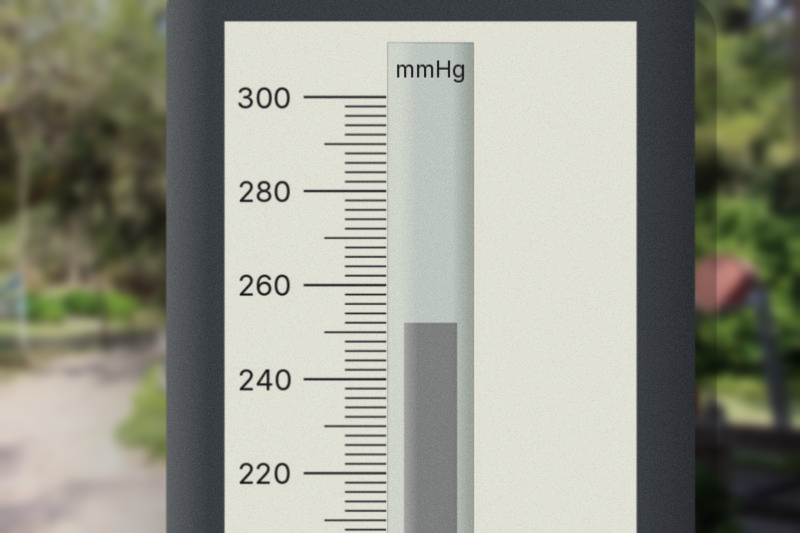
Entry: 252
